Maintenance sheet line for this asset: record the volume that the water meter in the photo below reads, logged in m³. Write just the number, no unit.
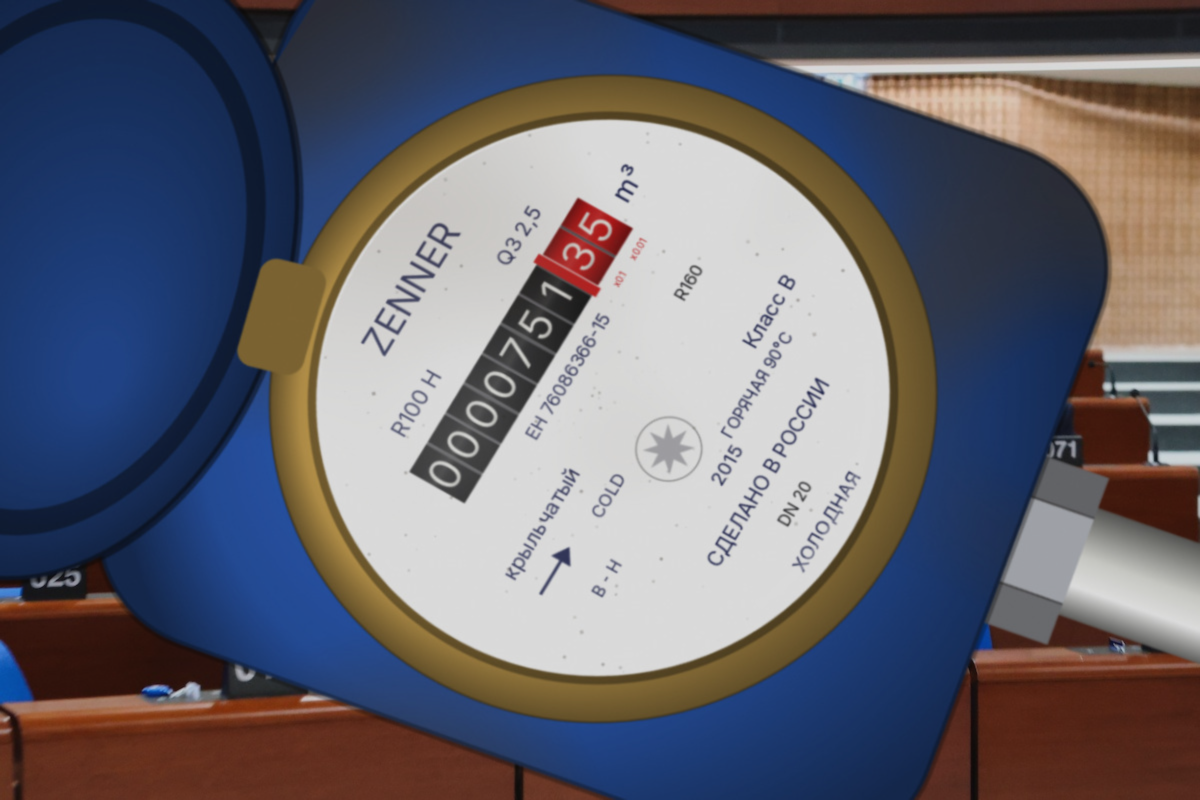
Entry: 751.35
